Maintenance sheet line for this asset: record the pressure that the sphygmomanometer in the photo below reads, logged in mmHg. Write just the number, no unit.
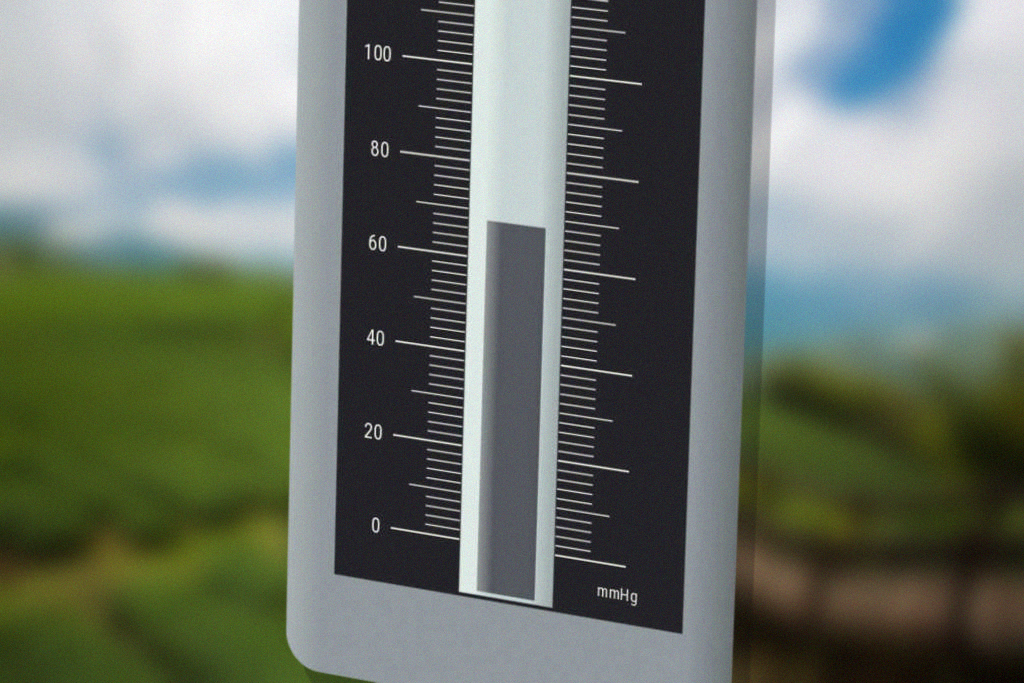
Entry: 68
